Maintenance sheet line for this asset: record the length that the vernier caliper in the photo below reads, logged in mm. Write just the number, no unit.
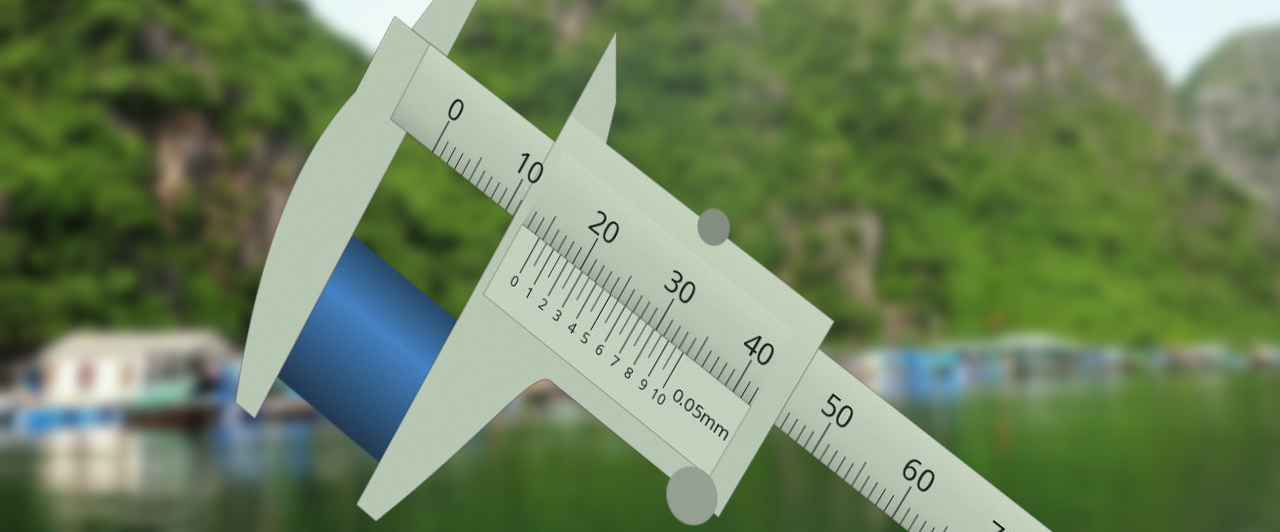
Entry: 14.6
